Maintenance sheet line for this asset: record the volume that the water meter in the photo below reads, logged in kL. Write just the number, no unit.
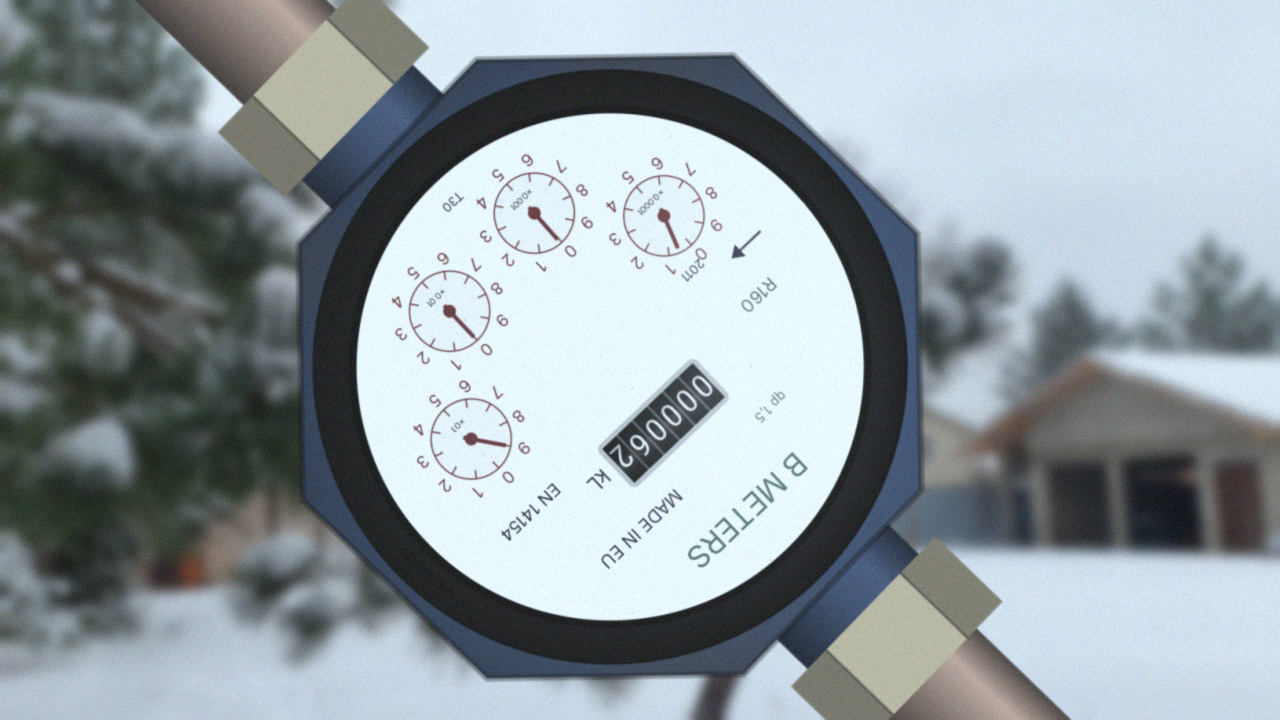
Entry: 61.9000
